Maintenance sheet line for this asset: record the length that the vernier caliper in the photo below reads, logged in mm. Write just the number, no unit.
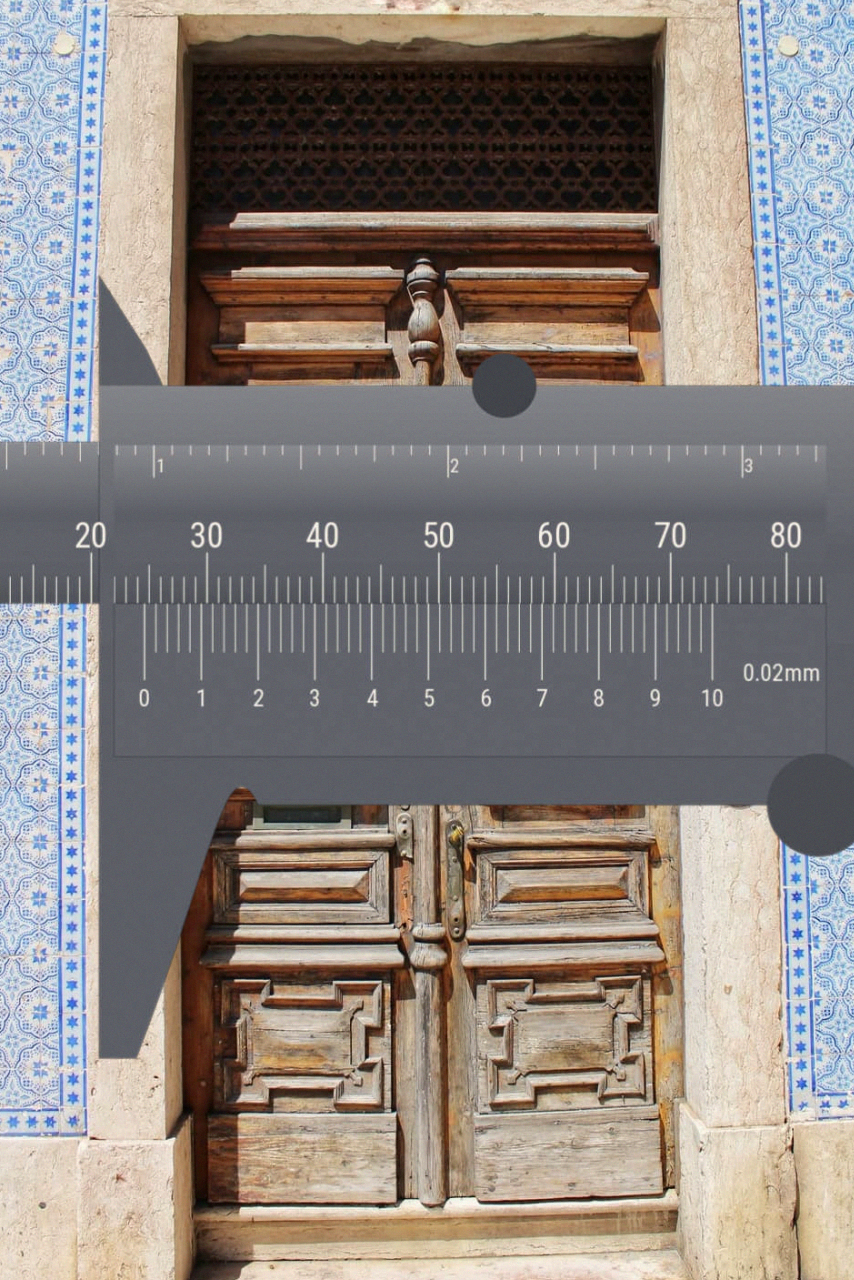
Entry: 24.6
